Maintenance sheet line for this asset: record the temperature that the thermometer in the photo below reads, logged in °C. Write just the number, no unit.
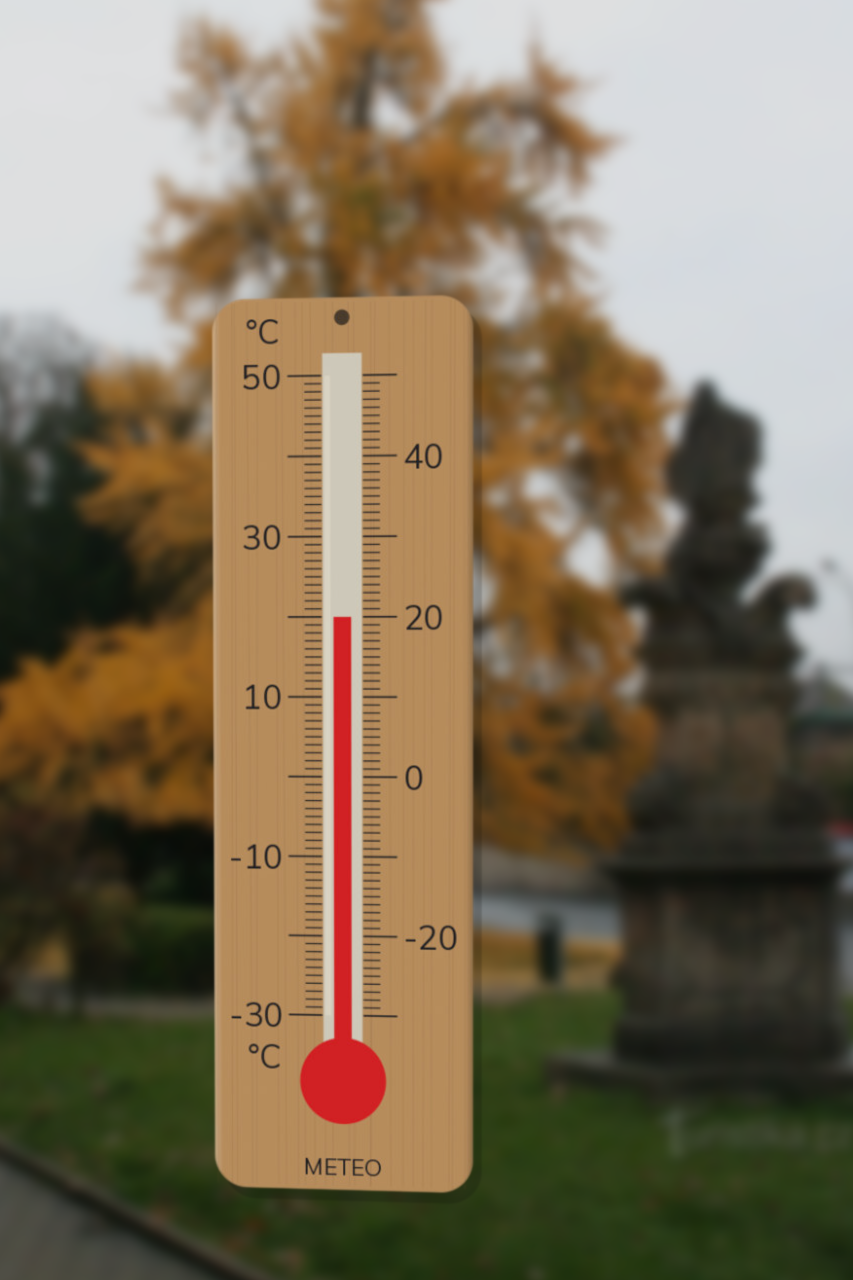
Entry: 20
